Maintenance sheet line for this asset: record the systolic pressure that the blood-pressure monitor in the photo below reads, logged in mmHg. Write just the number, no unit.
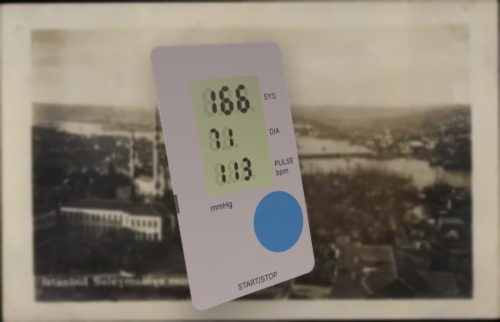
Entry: 166
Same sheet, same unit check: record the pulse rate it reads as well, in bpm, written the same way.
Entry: 113
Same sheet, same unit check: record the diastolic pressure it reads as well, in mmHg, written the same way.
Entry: 71
